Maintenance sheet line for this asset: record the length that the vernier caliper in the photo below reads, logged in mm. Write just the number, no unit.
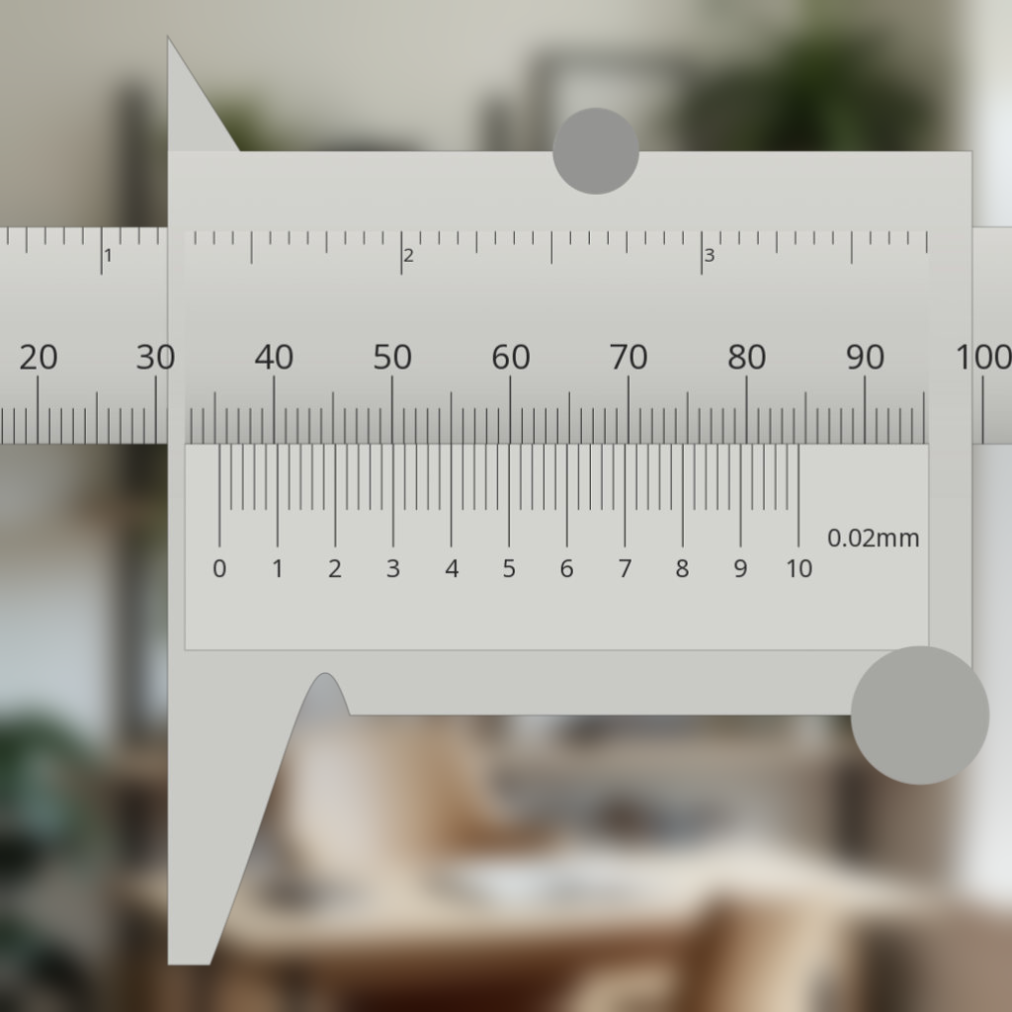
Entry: 35.4
